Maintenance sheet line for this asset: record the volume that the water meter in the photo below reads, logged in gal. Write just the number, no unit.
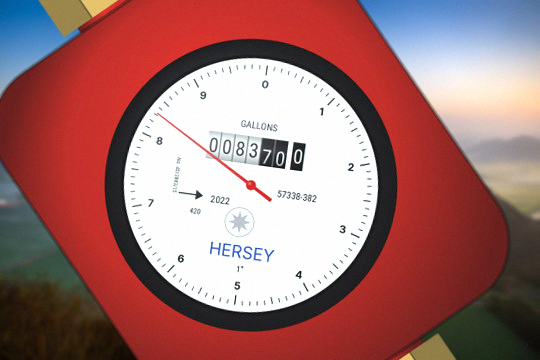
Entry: 83698.3
